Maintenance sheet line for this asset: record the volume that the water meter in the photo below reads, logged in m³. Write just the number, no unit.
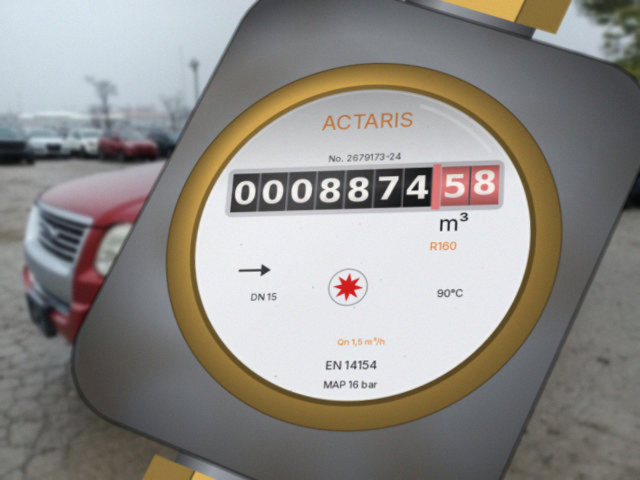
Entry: 8874.58
